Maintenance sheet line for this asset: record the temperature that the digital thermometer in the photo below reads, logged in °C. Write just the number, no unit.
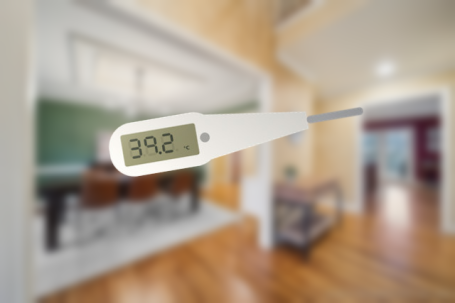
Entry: 39.2
